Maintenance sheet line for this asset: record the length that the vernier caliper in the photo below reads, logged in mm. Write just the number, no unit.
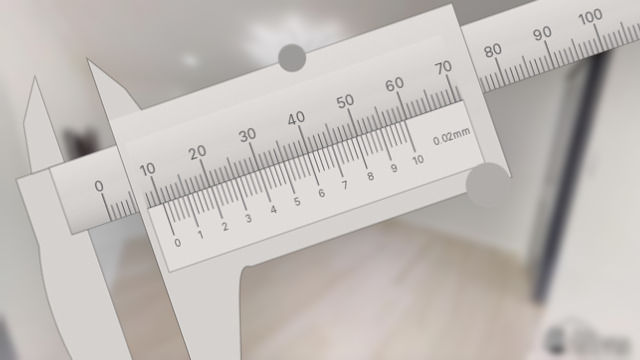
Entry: 10.5
